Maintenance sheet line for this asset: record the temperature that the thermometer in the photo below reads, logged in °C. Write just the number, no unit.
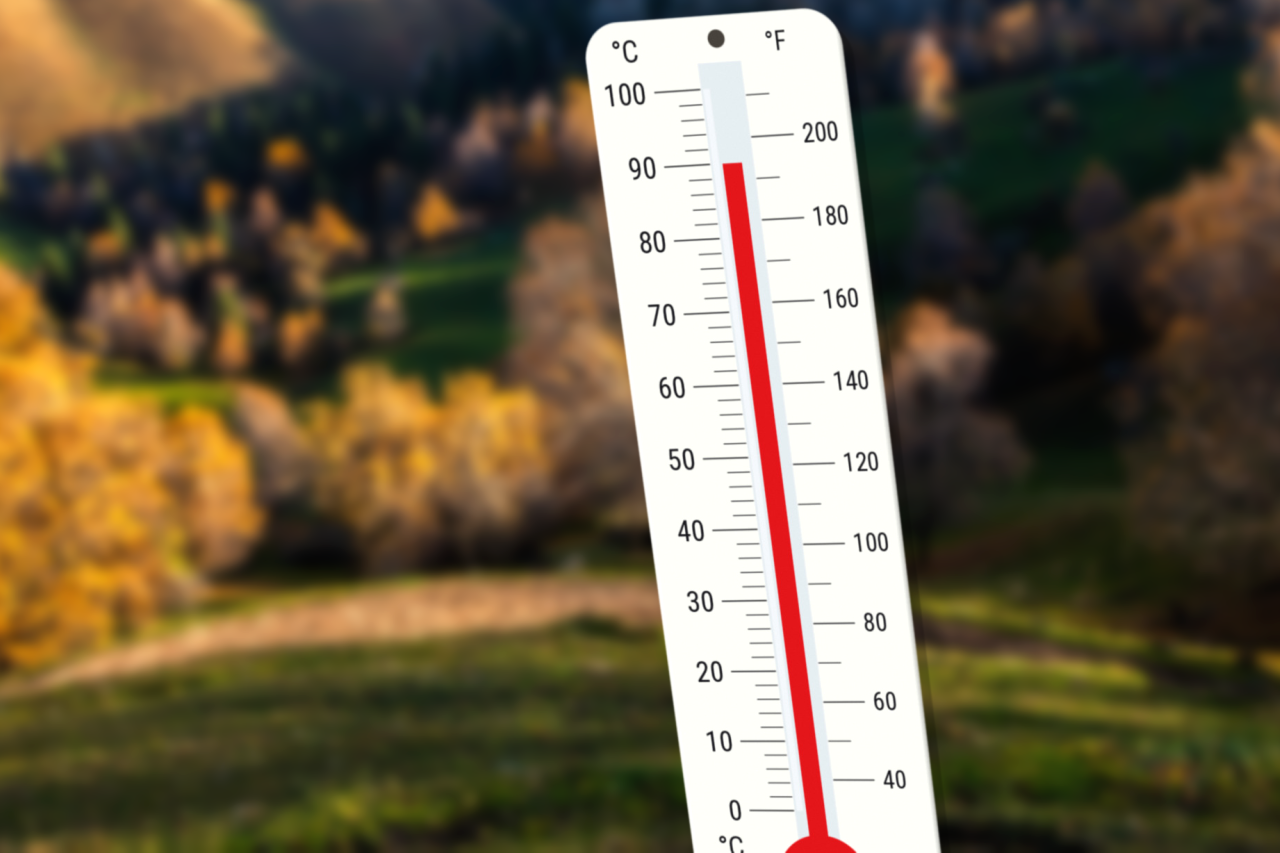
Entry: 90
